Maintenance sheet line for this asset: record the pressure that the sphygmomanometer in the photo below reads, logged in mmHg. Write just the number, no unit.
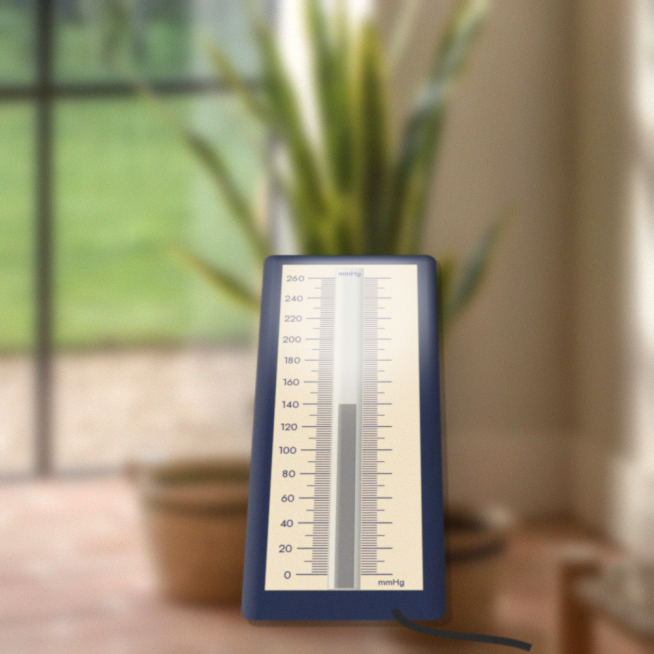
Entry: 140
